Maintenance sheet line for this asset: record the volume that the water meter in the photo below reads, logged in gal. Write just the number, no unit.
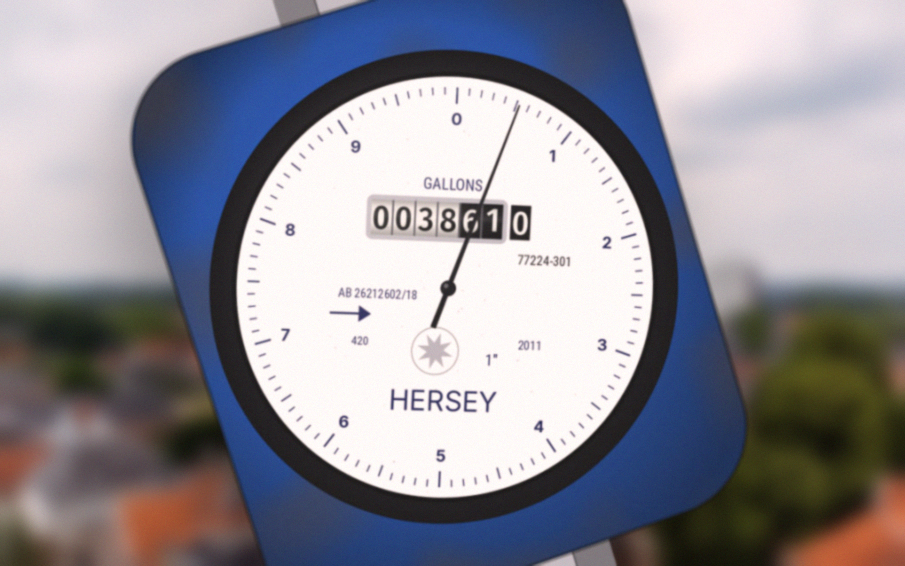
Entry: 38610.5
